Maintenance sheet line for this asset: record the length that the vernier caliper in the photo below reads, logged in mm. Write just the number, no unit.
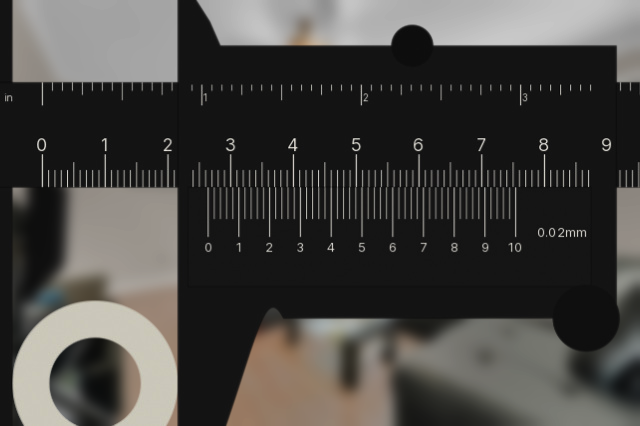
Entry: 26.4
